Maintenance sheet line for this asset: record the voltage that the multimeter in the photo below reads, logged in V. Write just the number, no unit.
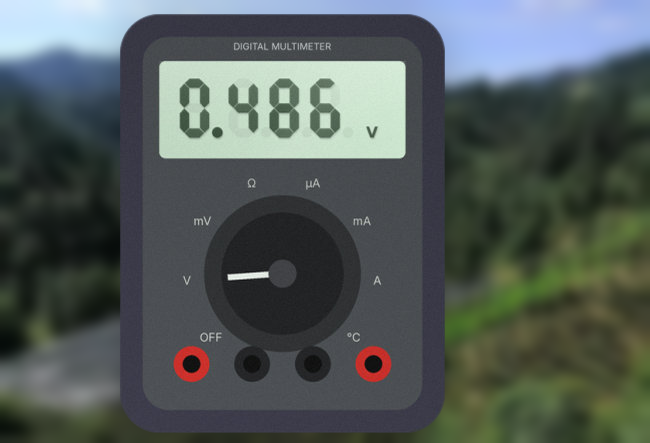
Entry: 0.486
